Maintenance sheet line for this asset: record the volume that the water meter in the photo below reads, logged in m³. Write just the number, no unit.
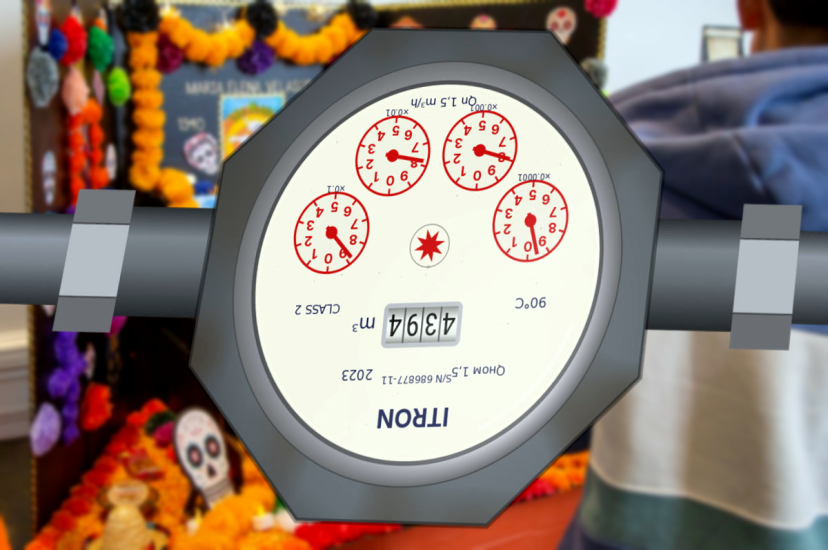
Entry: 4394.8779
